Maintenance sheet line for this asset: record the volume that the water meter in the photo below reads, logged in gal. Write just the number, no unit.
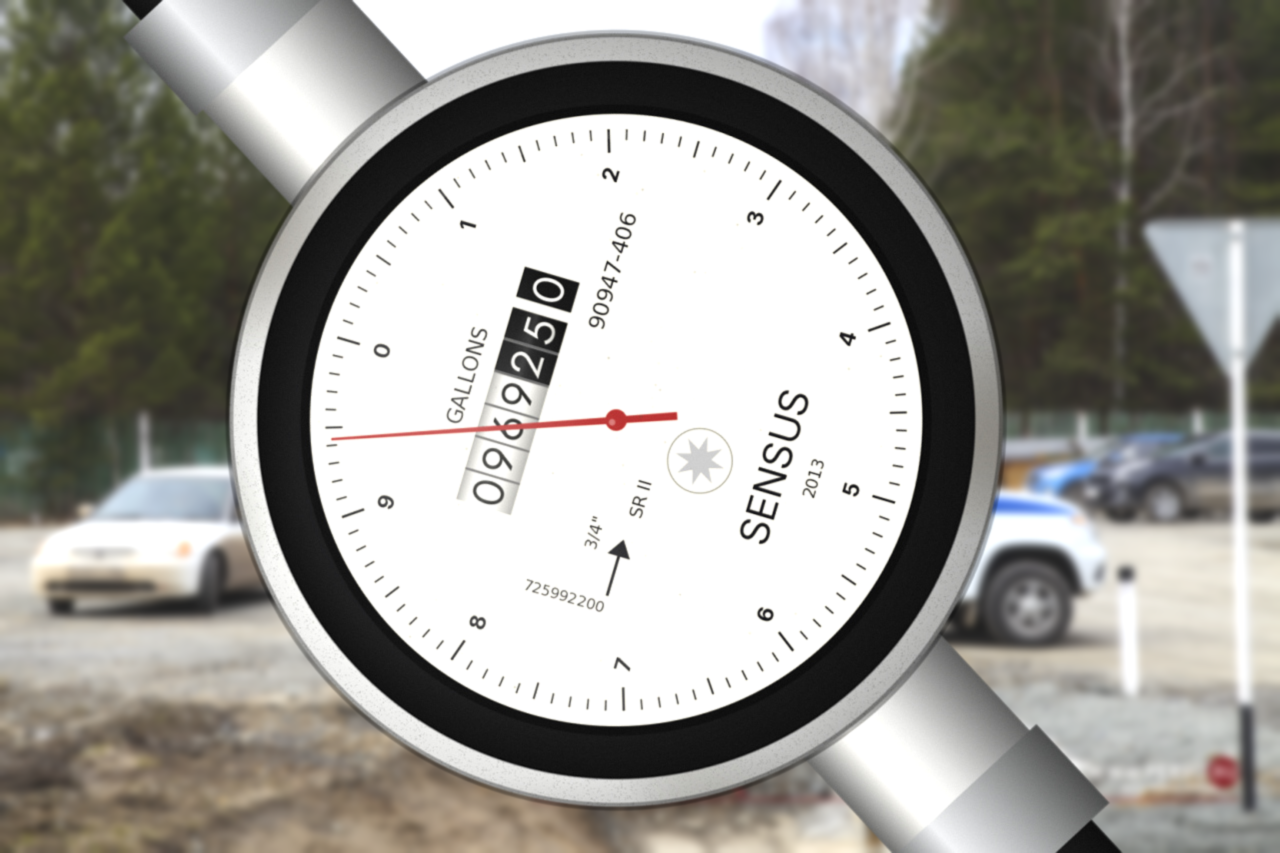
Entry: 969249.4
